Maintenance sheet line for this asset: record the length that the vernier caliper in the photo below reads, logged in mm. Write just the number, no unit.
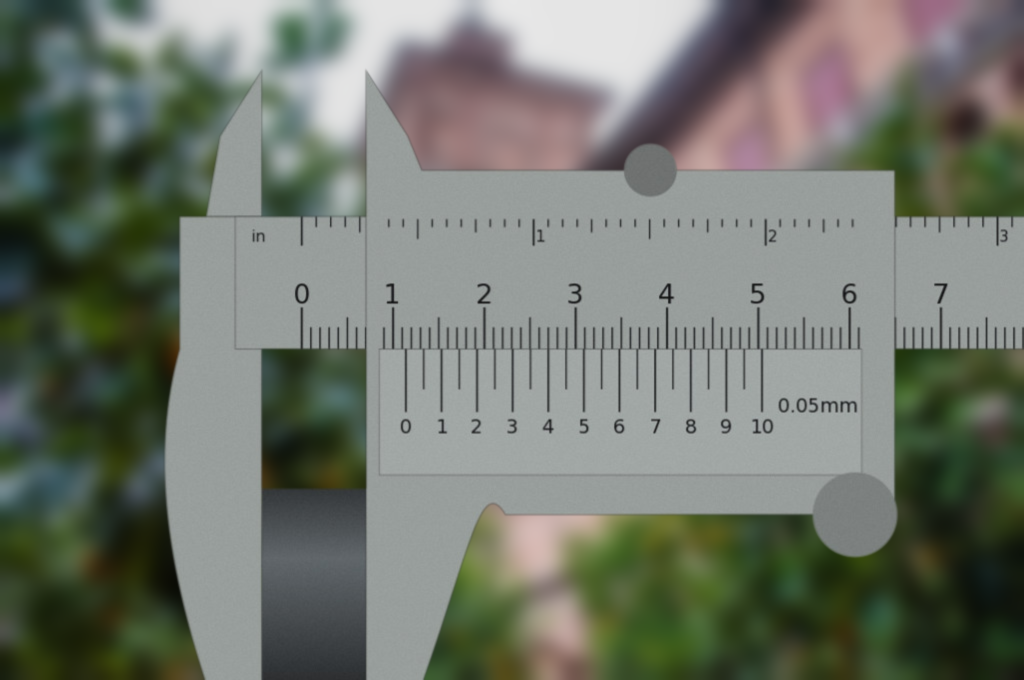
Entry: 11.4
